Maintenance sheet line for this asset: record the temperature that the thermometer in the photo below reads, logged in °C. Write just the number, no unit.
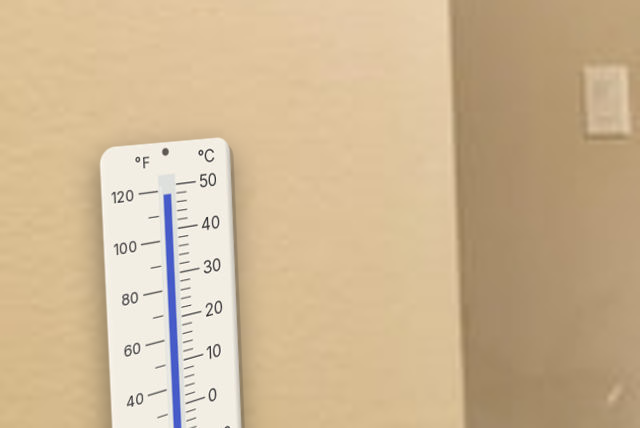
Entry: 48
